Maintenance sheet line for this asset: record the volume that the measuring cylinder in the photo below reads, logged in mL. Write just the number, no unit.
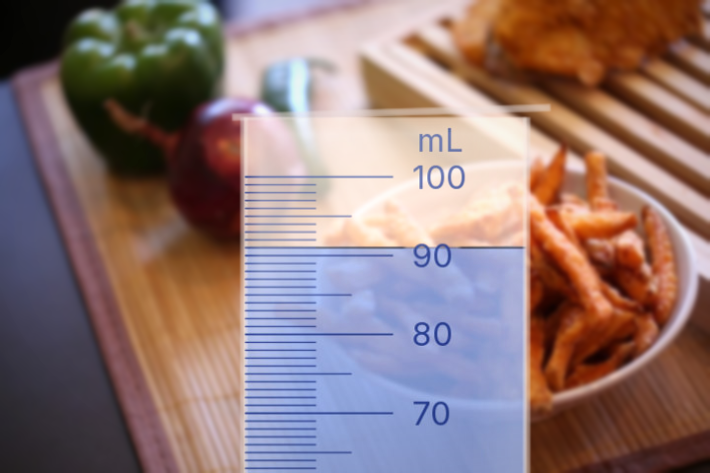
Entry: 91
